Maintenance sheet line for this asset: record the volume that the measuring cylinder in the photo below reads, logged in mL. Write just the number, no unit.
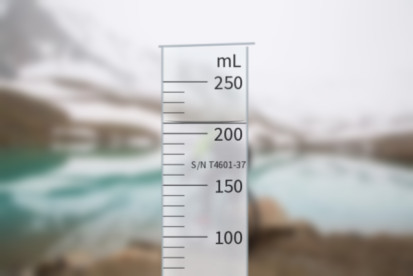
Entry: 210
